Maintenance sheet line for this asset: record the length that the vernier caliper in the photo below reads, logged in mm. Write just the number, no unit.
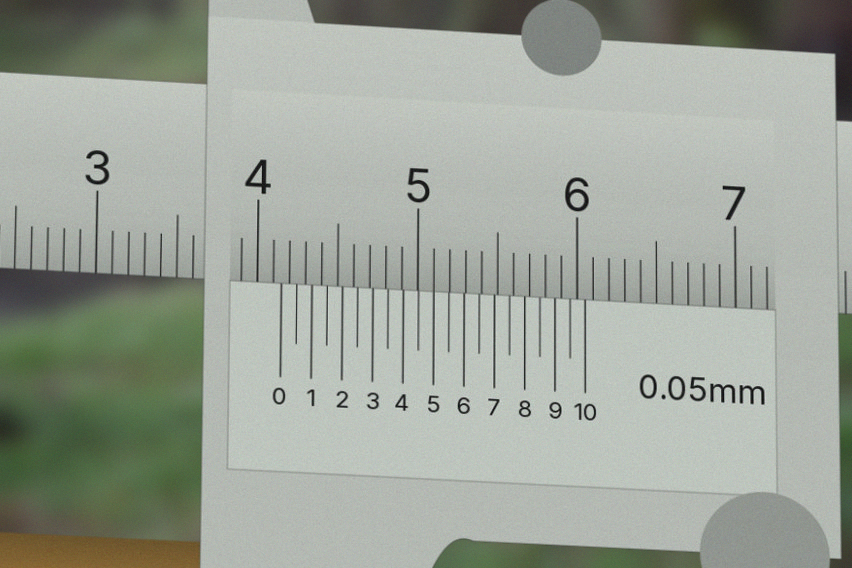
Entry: 41.5
